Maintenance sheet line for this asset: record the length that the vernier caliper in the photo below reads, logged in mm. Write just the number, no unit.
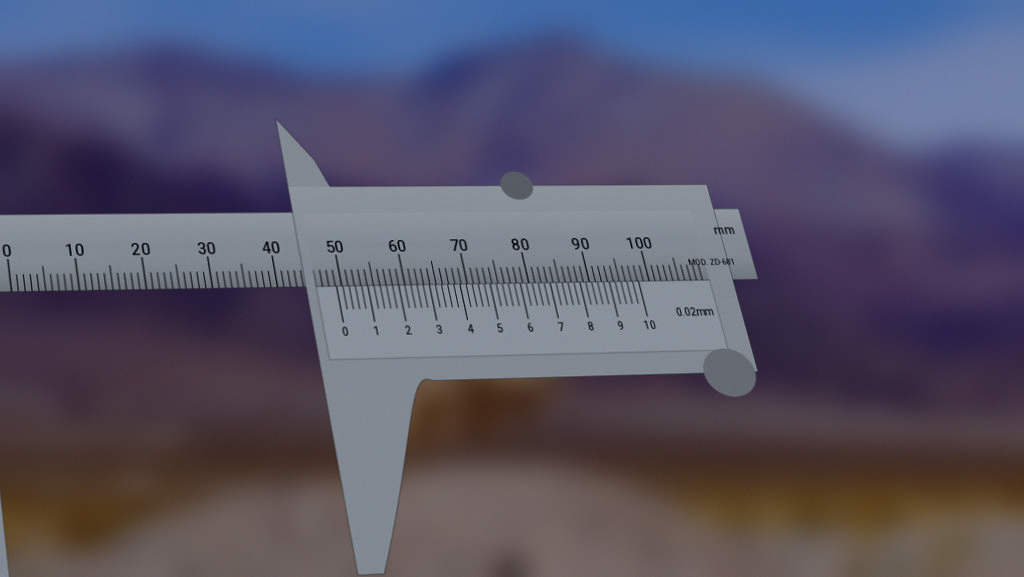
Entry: 49.2
